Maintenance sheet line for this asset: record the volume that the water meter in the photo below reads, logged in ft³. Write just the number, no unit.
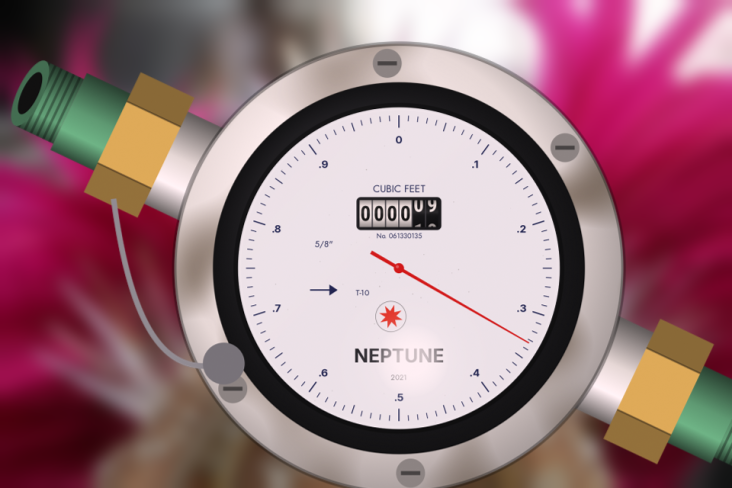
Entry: 9.33
